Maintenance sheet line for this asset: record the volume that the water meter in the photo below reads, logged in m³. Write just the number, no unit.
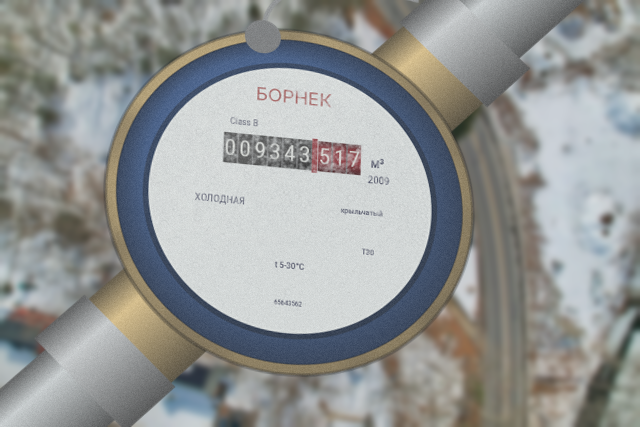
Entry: 9343.517
